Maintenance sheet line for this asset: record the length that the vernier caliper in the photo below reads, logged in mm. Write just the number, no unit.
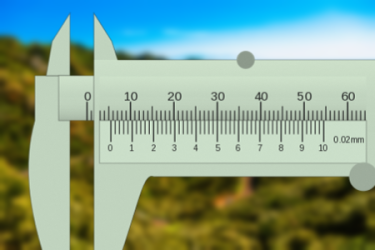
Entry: 5.5
